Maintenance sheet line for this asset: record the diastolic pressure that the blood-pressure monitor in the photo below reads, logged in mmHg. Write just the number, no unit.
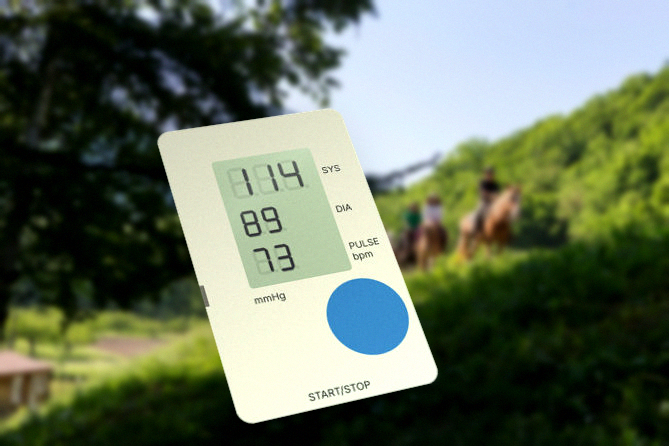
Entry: 89
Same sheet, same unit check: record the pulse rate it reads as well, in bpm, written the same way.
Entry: 73
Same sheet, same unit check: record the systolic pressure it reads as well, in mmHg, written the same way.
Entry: 114
